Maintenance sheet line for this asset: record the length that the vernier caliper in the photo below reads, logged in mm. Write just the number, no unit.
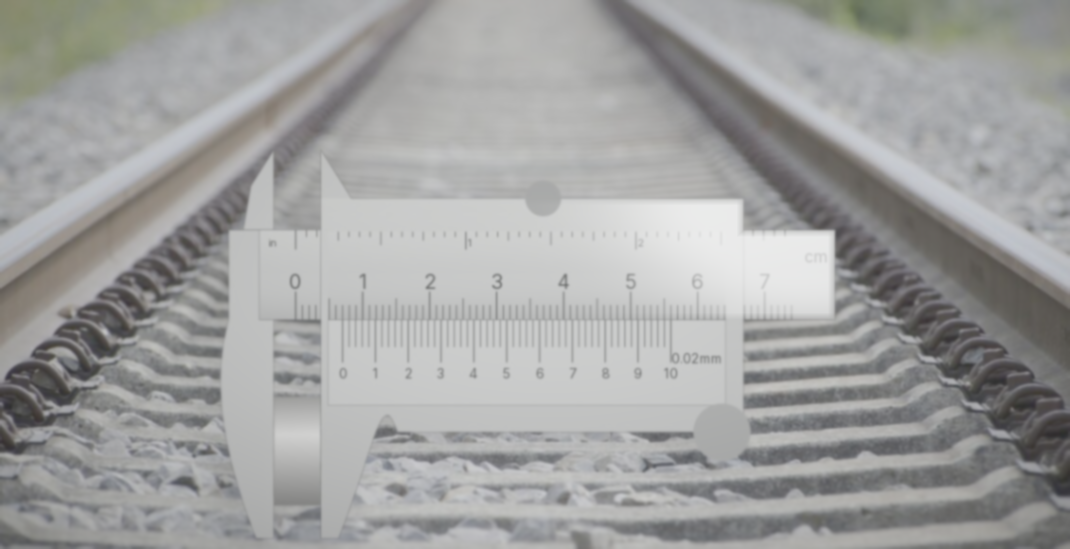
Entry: 7.0
